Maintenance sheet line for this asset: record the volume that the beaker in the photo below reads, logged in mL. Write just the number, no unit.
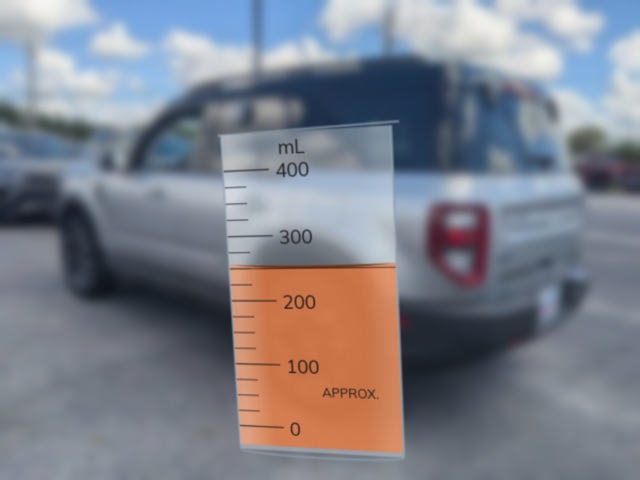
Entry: 250
